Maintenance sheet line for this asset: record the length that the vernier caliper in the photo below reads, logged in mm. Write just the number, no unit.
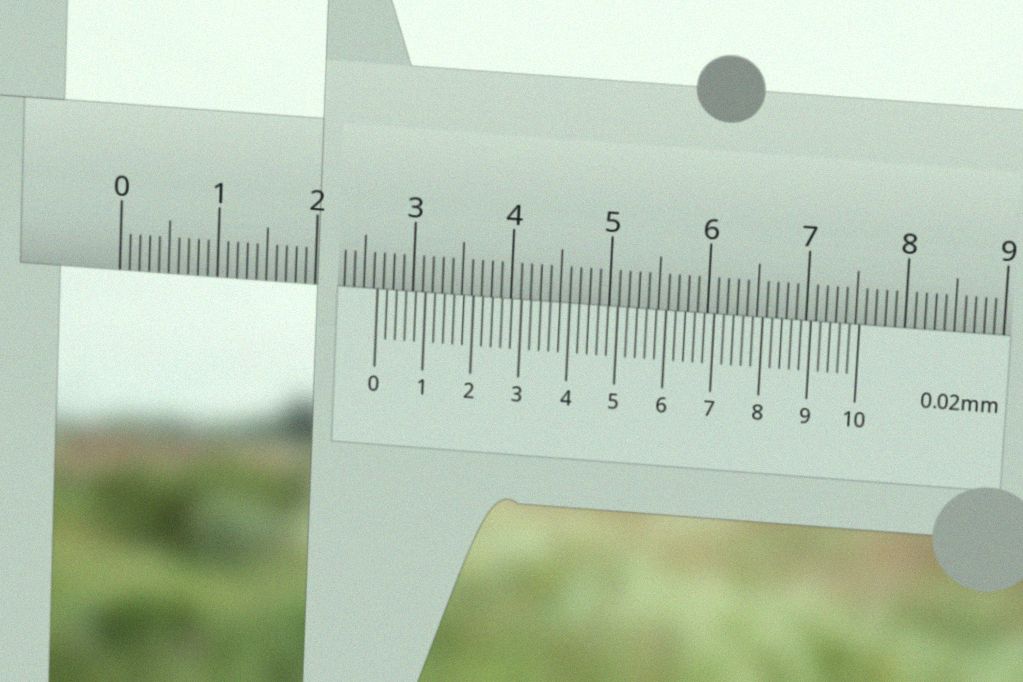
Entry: 26.4
